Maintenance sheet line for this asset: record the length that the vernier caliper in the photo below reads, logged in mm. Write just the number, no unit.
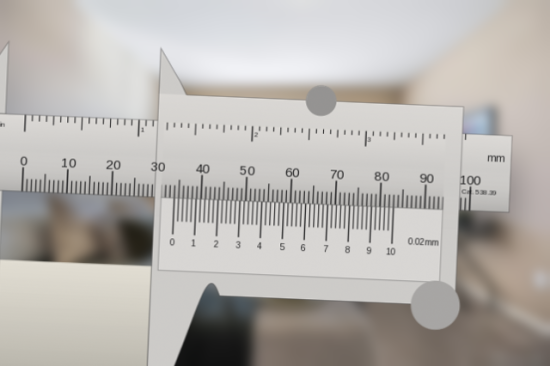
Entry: 34.0
